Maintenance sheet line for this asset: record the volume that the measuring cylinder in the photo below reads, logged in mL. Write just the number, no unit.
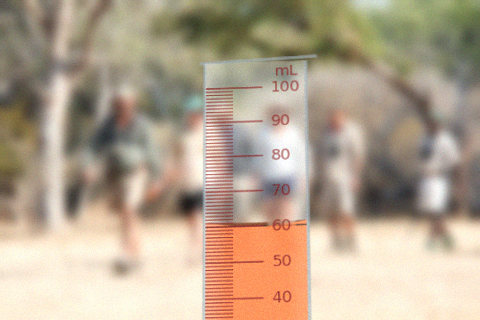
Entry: 60
